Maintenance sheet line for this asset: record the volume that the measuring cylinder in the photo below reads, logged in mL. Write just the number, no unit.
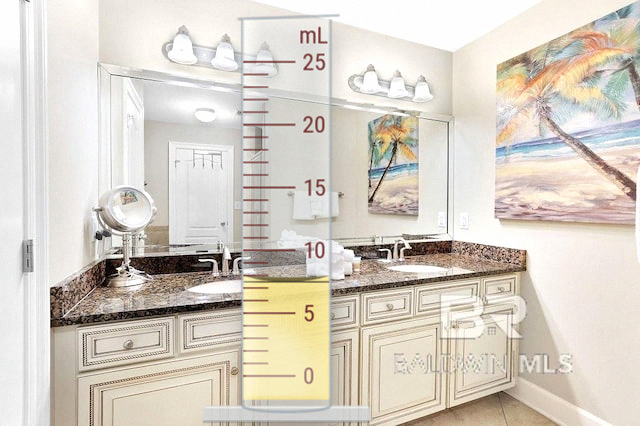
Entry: 7.5
